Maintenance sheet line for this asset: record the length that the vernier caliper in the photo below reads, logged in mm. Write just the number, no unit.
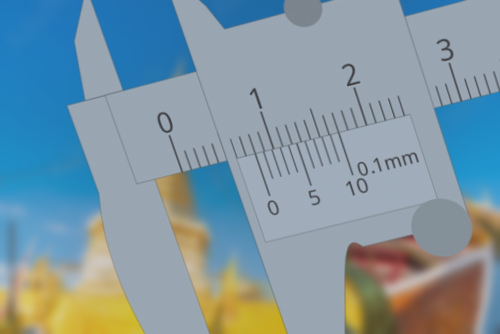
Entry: 8.0
